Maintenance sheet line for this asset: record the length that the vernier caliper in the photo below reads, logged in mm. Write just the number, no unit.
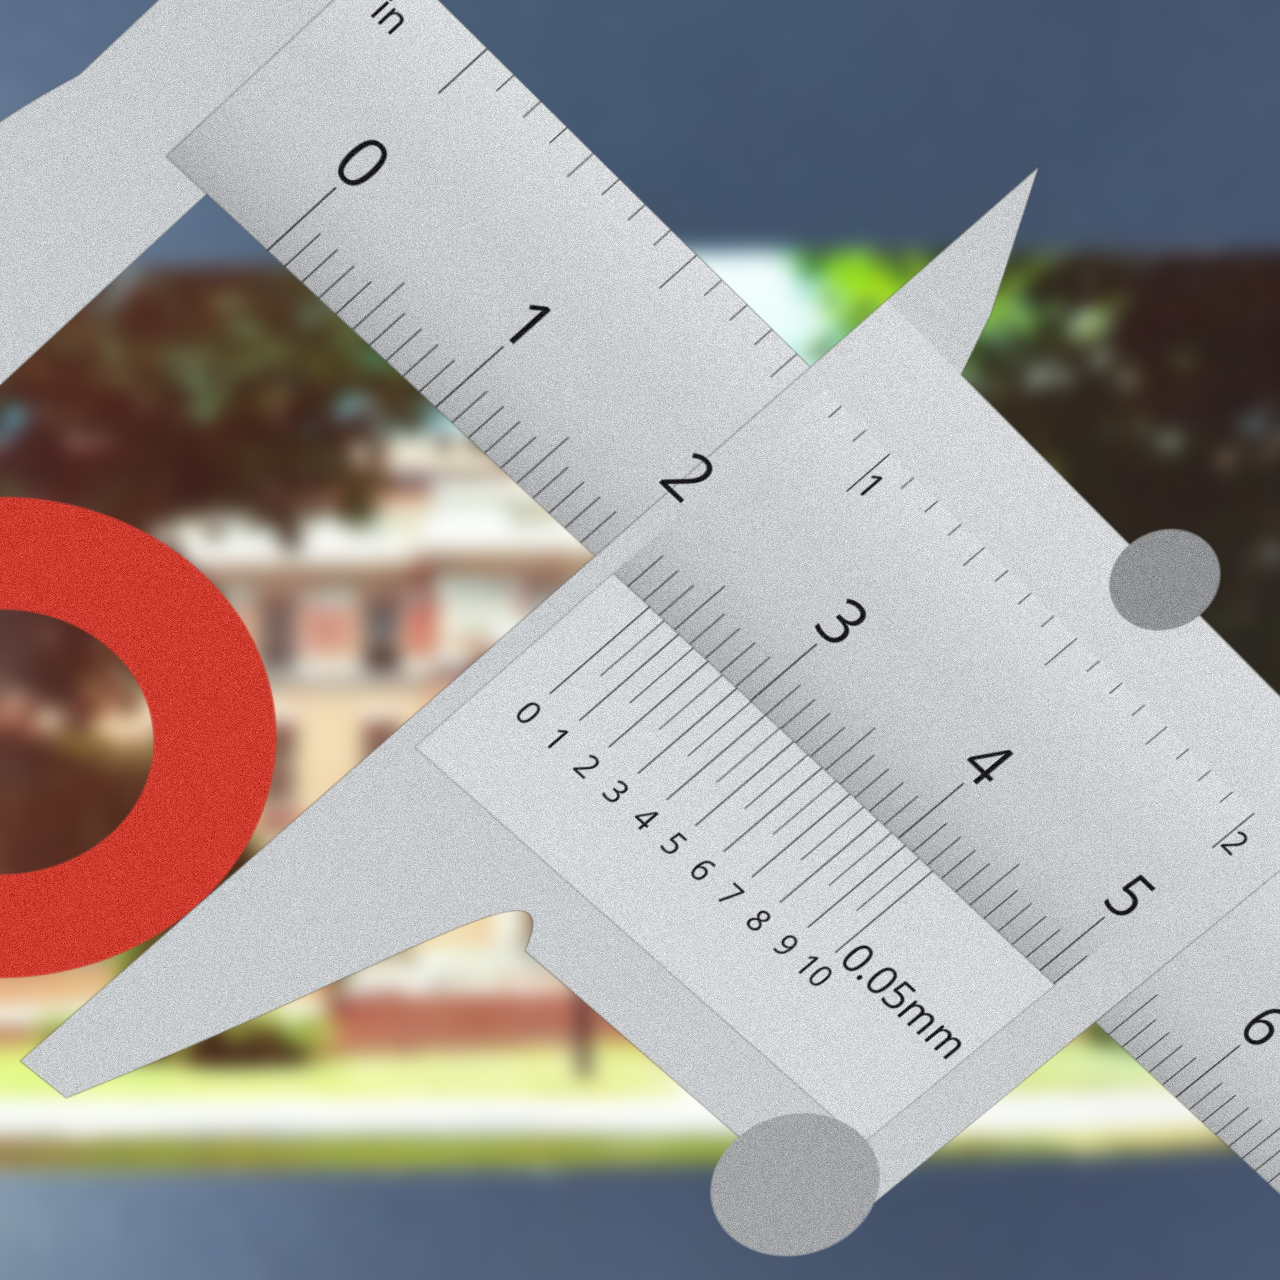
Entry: 23.4
